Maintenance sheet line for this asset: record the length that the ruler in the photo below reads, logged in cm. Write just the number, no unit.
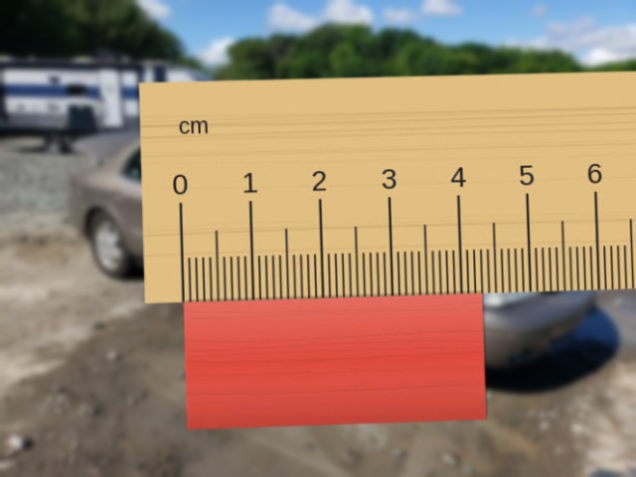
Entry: 4.3
